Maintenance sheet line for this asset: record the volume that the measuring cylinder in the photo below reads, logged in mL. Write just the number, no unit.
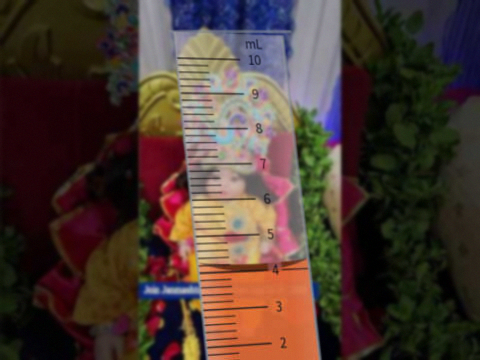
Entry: 4
